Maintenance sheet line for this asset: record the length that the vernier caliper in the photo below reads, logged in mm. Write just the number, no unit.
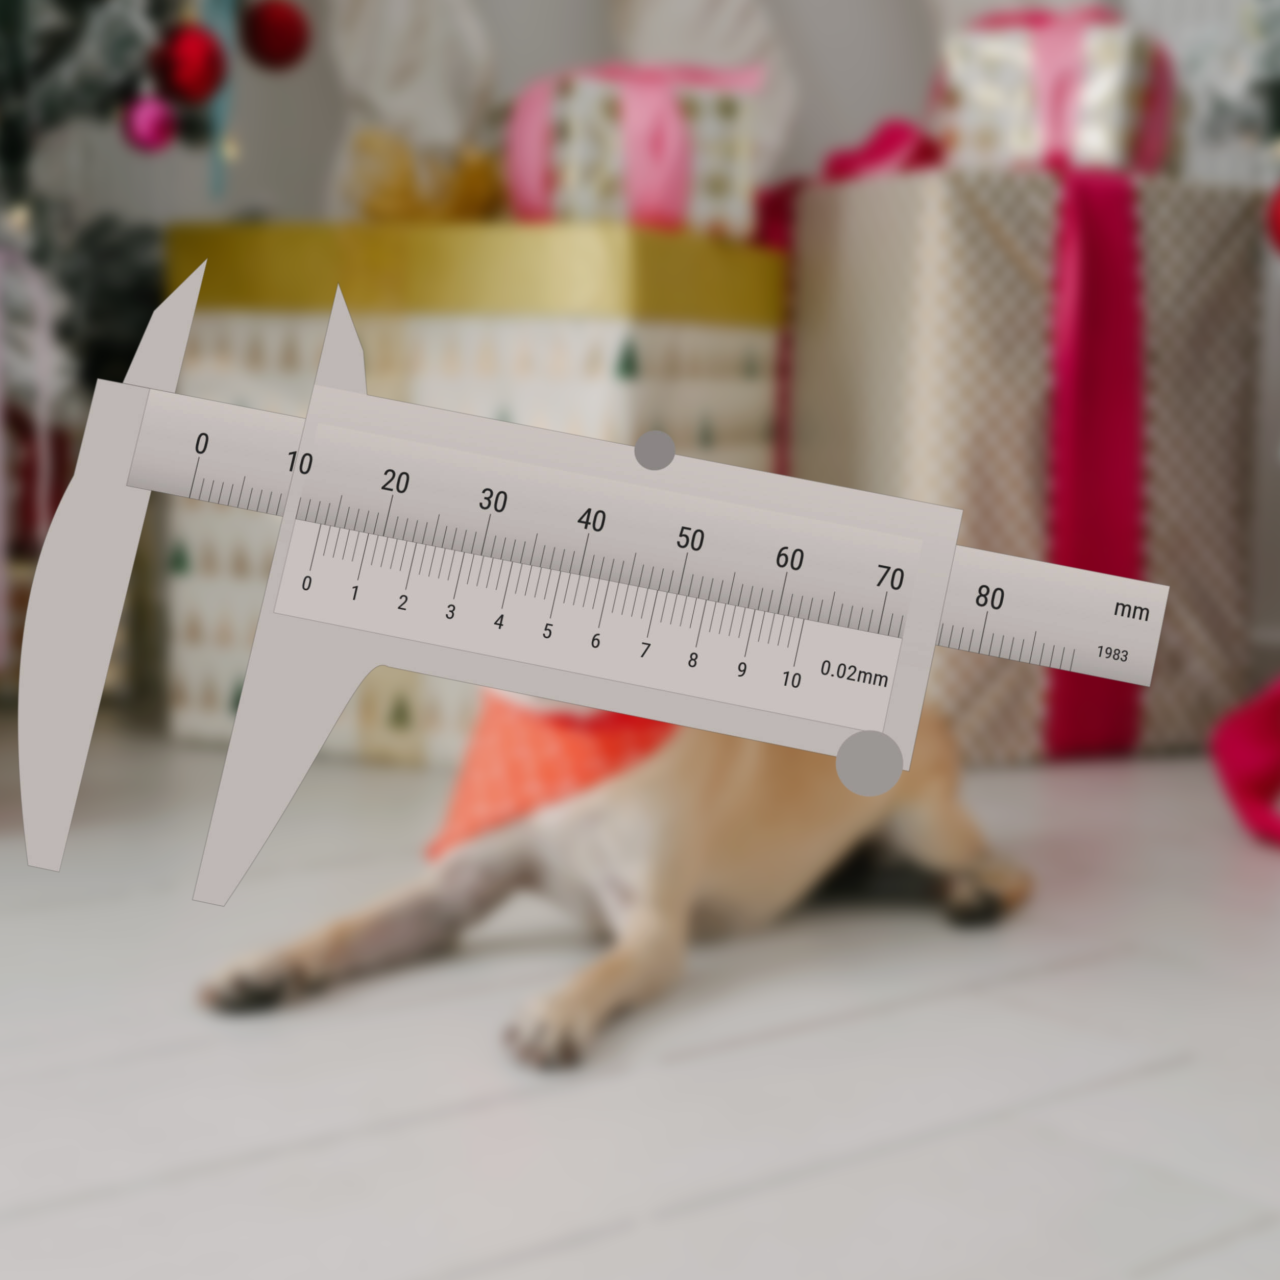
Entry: 13.6
